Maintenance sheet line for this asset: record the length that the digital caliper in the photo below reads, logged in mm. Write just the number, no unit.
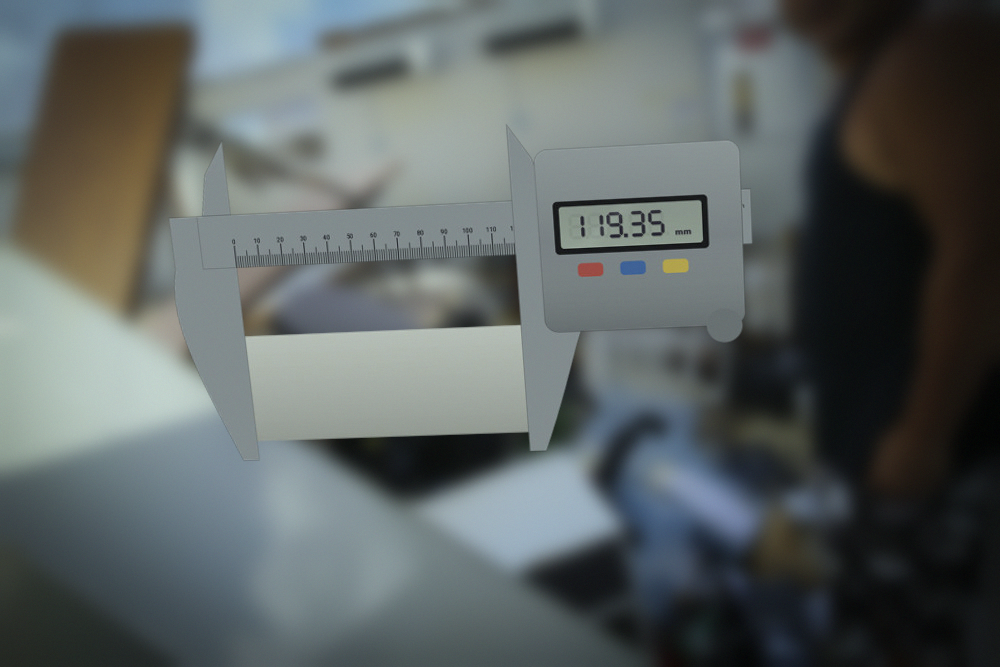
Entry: 119.35
